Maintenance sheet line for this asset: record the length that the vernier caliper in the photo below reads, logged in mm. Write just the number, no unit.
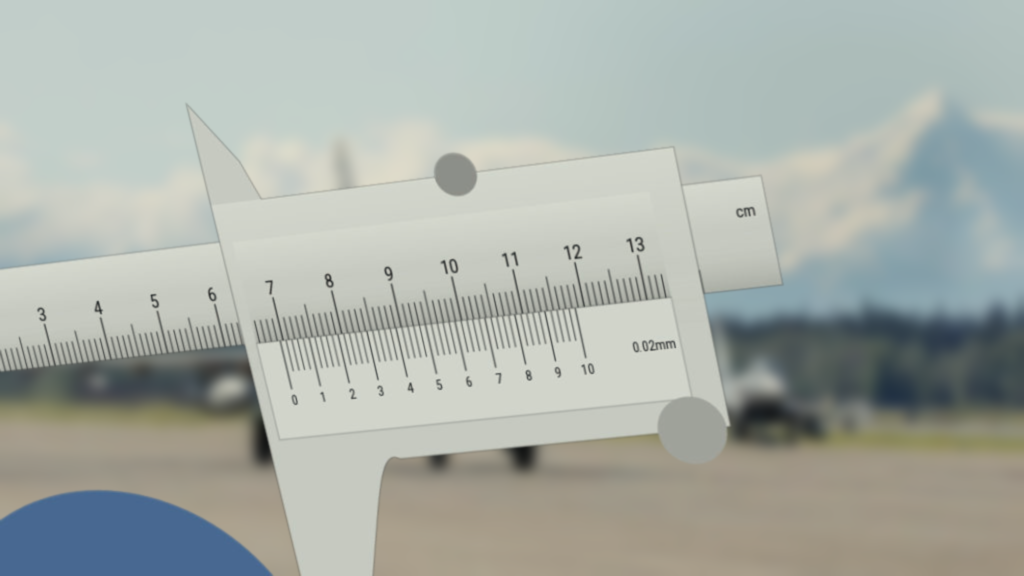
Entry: 69.5
